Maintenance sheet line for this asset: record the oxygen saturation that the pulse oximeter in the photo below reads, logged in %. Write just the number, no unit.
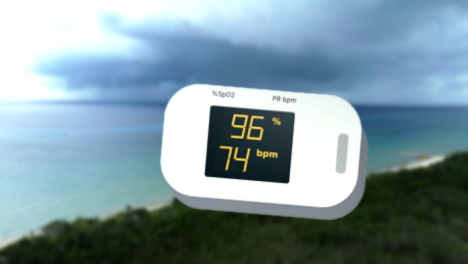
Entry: 96
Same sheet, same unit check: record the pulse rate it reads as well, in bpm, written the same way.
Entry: 74
